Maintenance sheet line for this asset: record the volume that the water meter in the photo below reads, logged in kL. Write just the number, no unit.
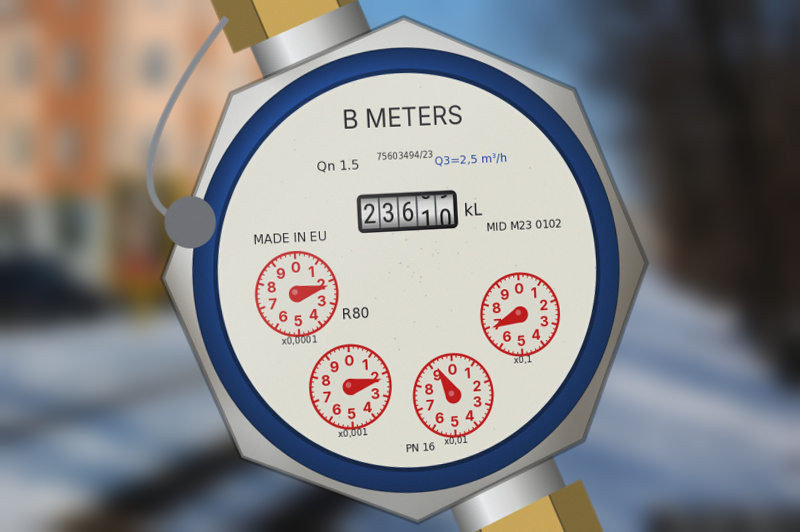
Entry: 23609.6922
